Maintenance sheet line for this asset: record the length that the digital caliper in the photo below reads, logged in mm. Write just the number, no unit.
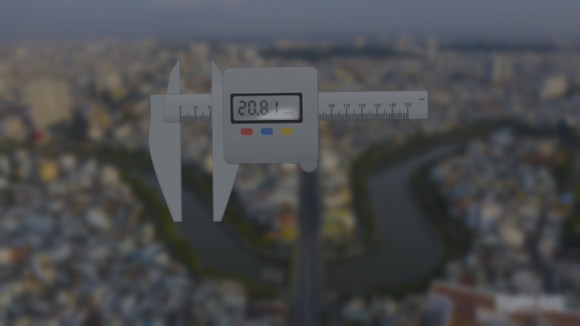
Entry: 20.81
